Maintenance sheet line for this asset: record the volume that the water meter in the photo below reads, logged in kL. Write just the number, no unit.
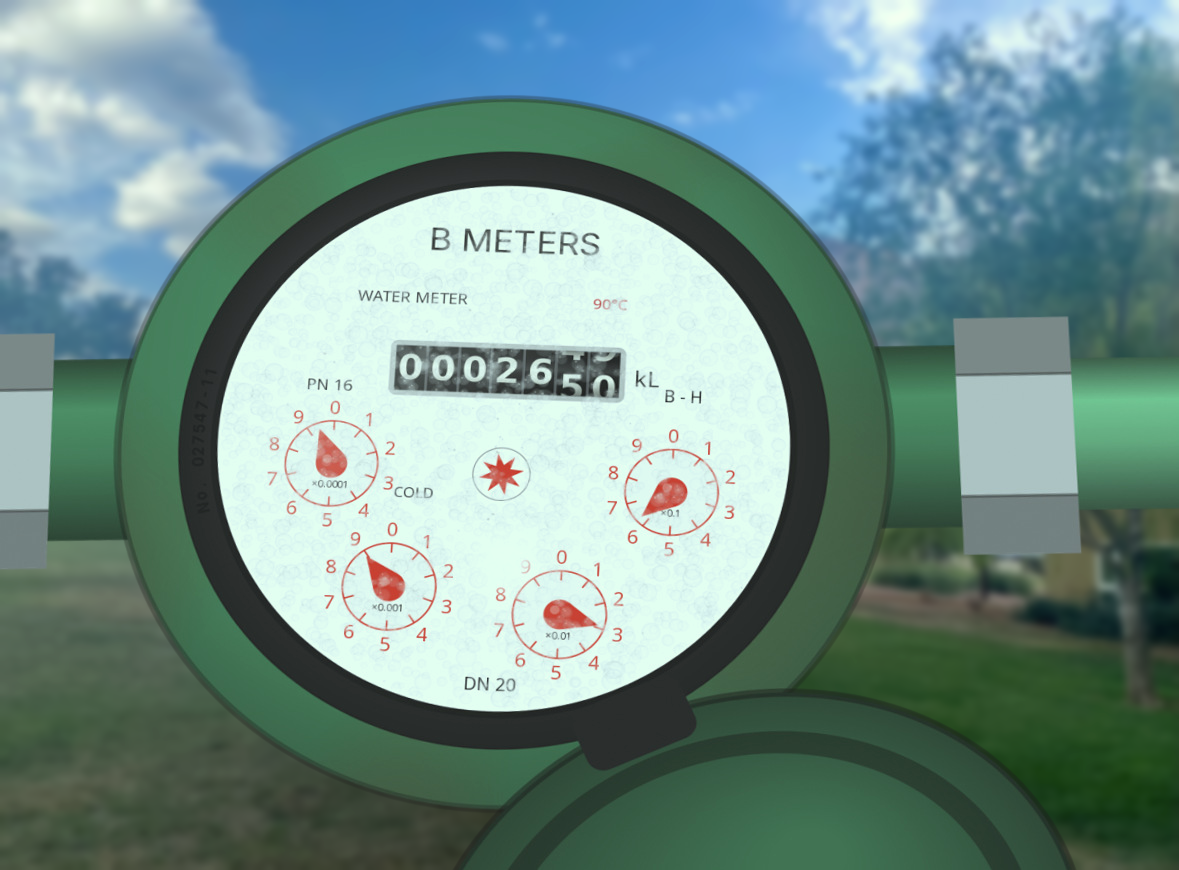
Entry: 2649.6289
